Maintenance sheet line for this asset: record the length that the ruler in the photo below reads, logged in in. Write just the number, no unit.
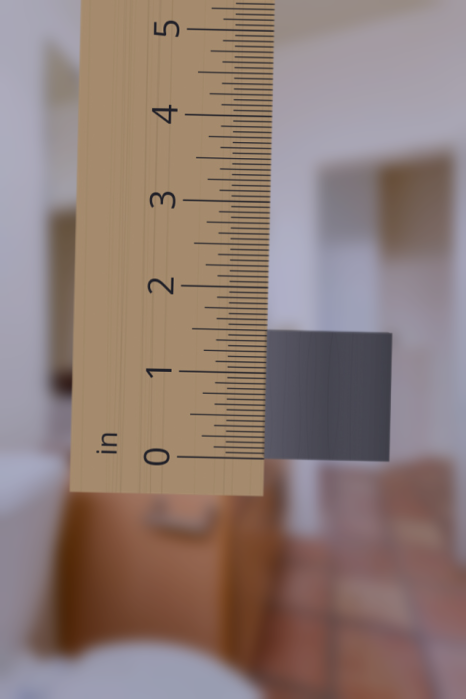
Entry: 1.5
